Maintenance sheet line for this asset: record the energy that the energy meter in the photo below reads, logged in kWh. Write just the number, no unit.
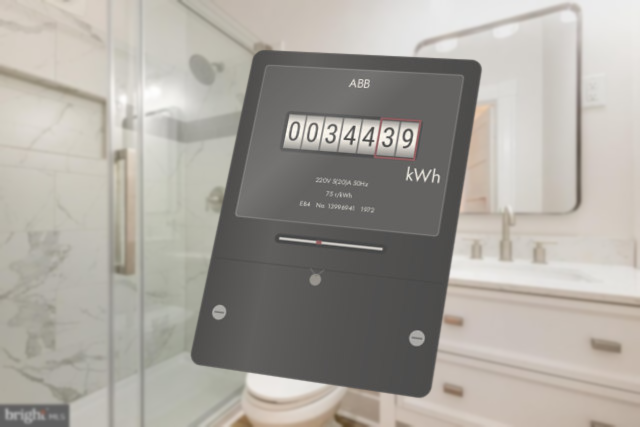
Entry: 344.39
